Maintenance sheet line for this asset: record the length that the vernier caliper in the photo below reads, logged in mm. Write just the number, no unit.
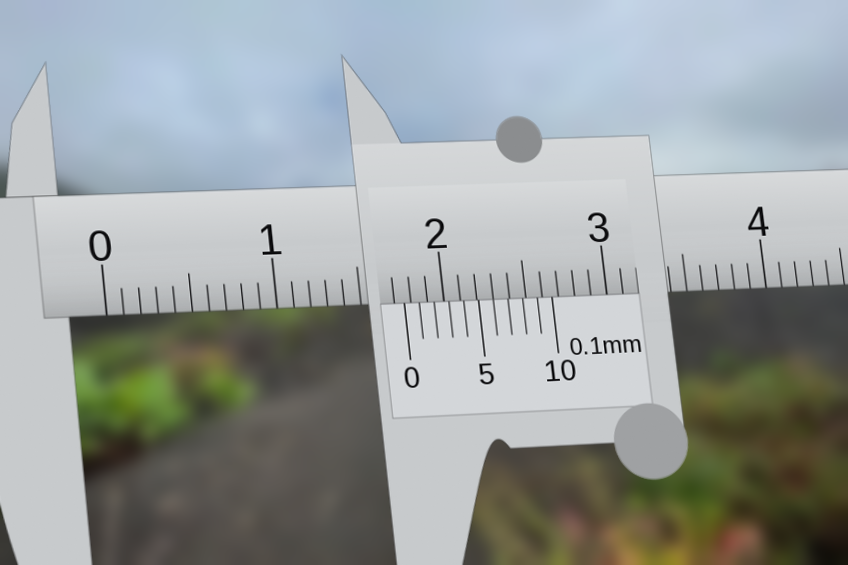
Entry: 17.6
